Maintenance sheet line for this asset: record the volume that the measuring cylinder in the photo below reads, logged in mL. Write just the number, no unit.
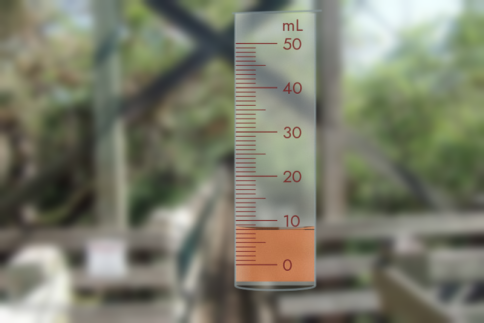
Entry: 8
